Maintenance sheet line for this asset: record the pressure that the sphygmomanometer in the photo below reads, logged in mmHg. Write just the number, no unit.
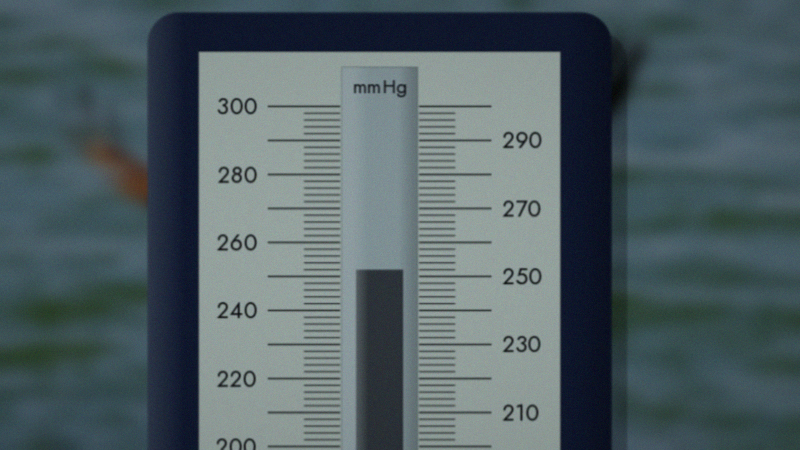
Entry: 252
